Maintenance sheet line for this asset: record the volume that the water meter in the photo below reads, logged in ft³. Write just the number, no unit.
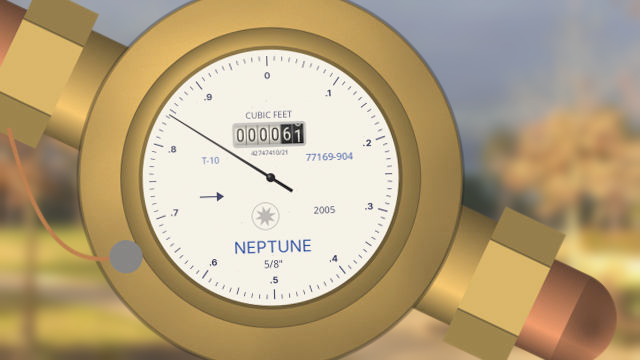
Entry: 60.84
